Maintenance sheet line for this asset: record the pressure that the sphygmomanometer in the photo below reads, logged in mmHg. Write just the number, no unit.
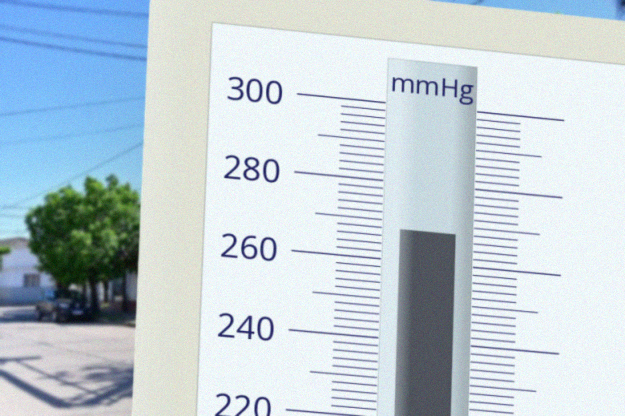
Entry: 268
